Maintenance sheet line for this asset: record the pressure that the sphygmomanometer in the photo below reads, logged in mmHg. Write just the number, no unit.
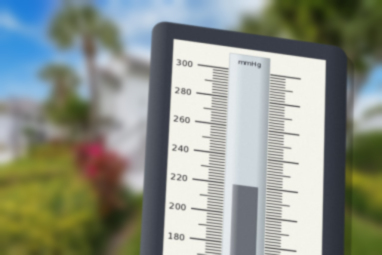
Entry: 220
